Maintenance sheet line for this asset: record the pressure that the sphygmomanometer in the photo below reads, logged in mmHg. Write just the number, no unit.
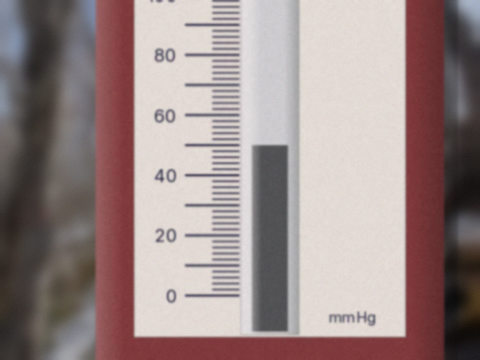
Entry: 50
